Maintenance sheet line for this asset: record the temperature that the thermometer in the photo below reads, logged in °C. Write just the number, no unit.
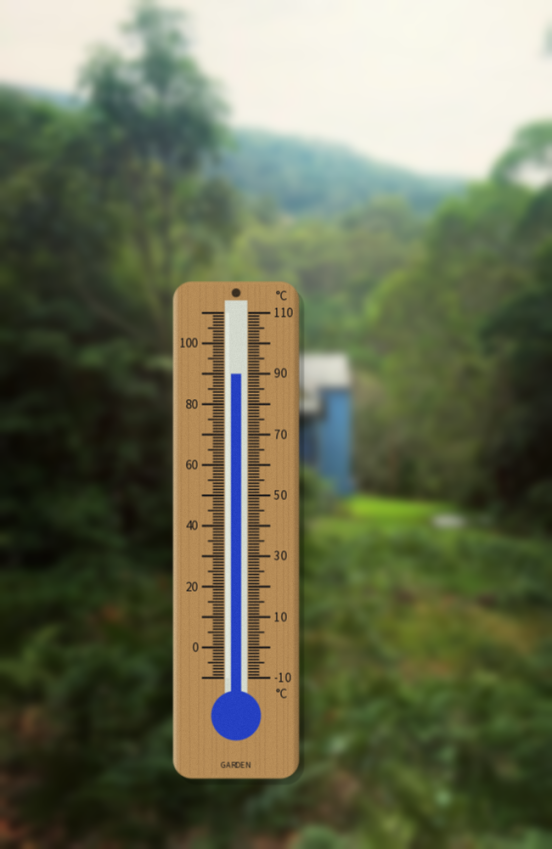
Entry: 90
